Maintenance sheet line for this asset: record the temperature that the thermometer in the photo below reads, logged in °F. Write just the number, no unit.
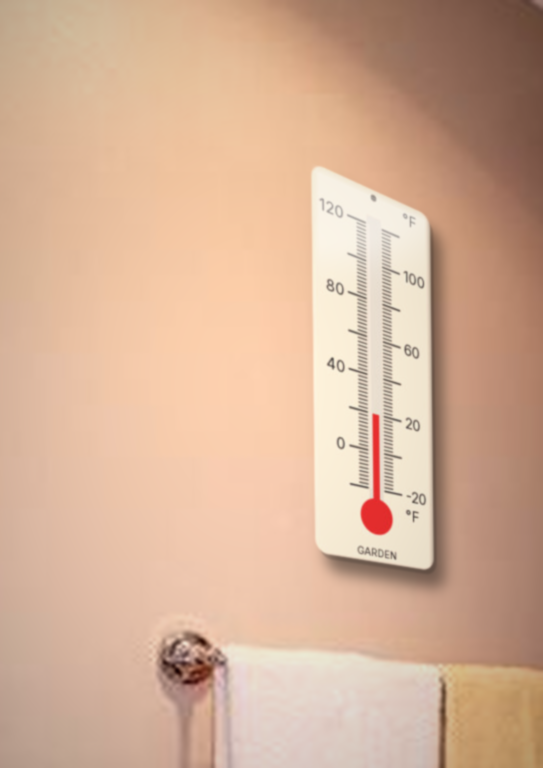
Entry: 20
